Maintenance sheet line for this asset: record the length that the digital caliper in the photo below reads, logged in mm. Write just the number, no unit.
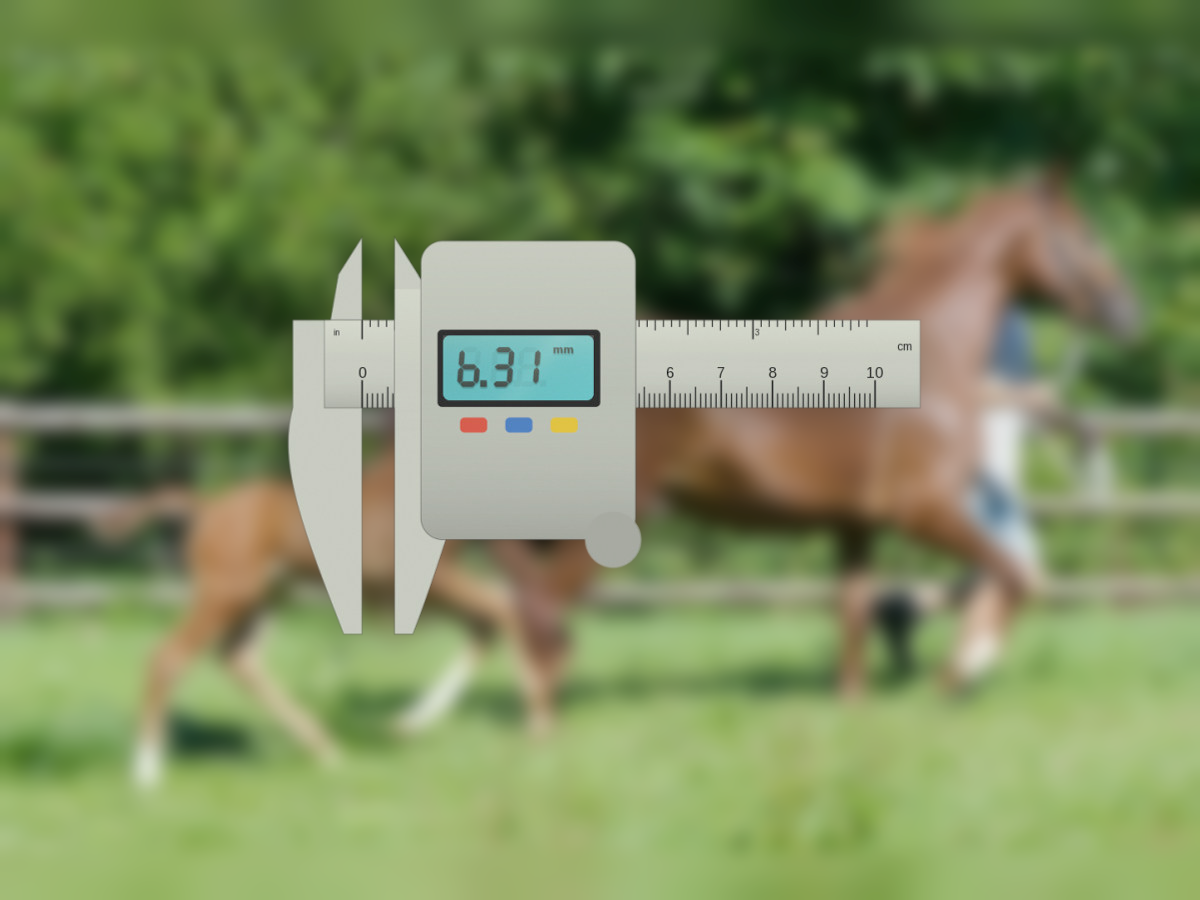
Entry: 6.31
